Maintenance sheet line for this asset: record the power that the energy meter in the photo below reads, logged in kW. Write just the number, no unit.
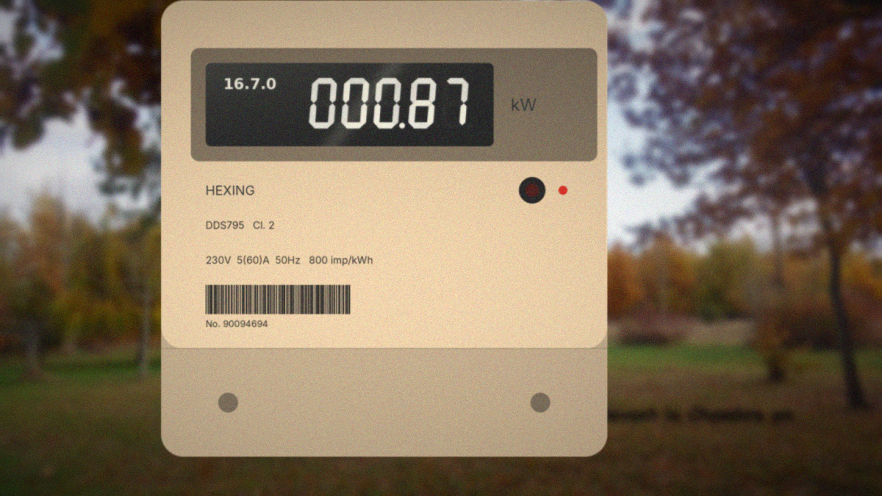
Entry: 0.87
